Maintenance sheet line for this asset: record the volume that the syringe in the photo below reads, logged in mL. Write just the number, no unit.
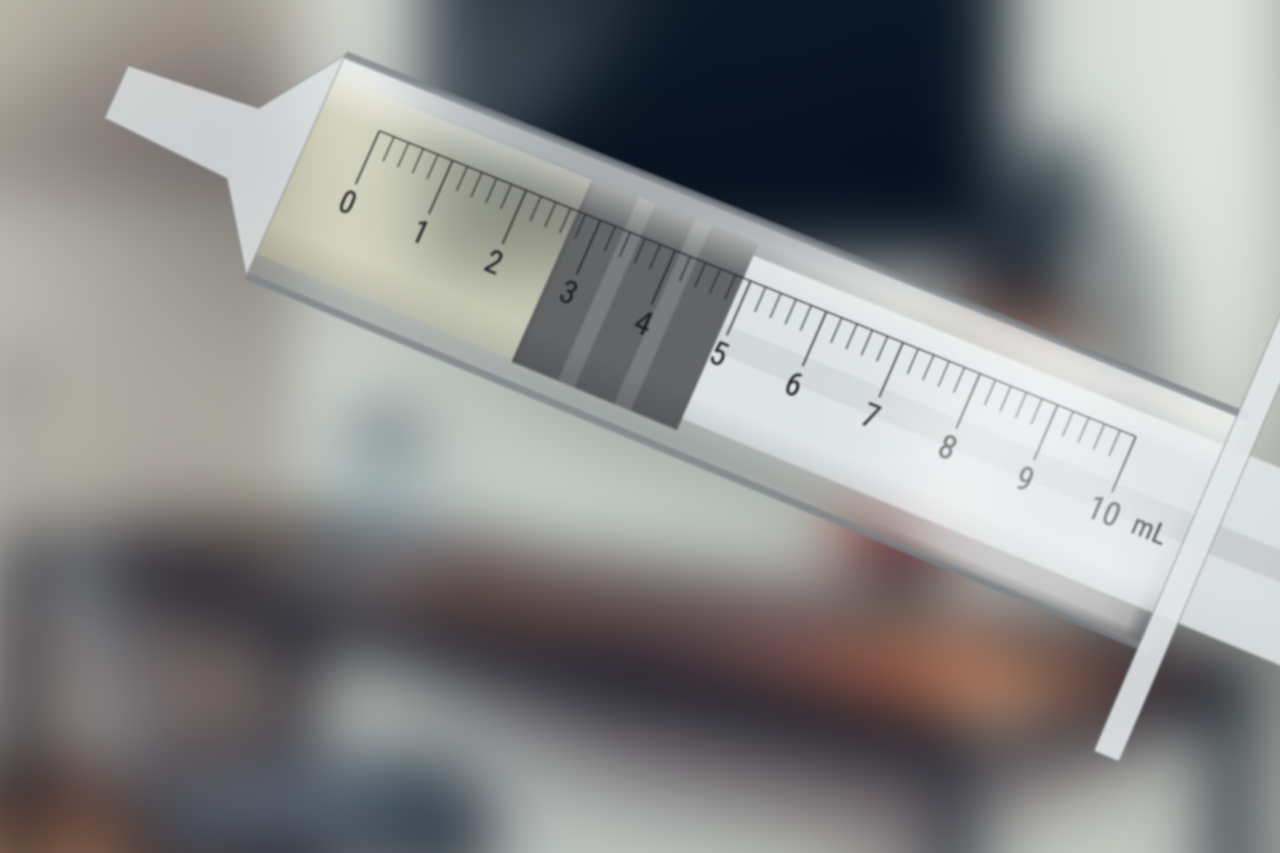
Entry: 2.7
